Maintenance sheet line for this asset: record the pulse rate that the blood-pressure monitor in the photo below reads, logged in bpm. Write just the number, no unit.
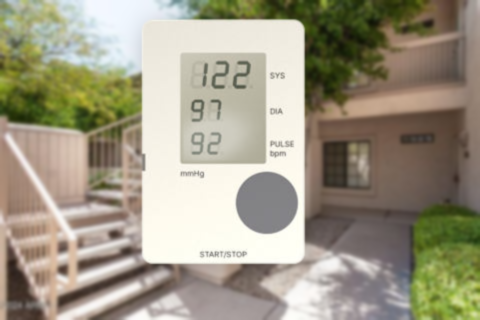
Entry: 92
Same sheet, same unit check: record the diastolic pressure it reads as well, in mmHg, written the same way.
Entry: 97
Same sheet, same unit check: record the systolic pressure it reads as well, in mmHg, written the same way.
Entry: 122
